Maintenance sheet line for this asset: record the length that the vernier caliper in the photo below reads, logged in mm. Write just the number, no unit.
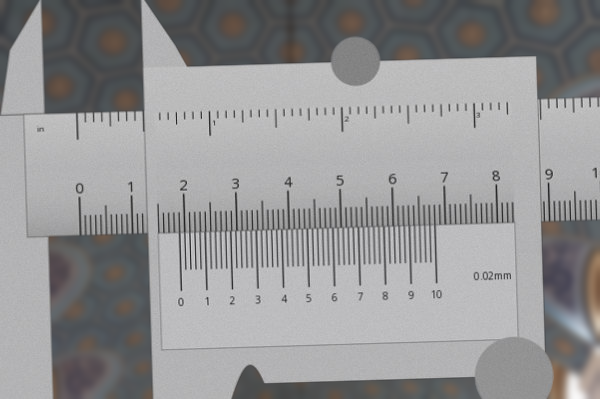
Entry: 19.0
